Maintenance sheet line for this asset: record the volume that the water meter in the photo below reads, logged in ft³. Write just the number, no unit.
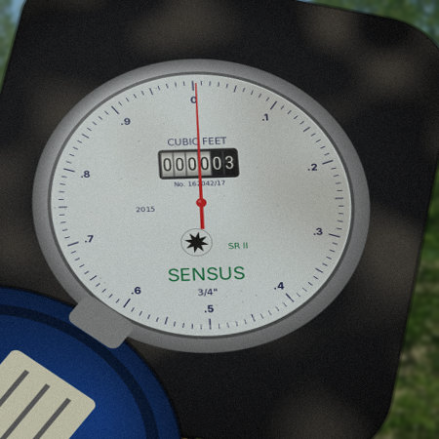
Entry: 3.00
